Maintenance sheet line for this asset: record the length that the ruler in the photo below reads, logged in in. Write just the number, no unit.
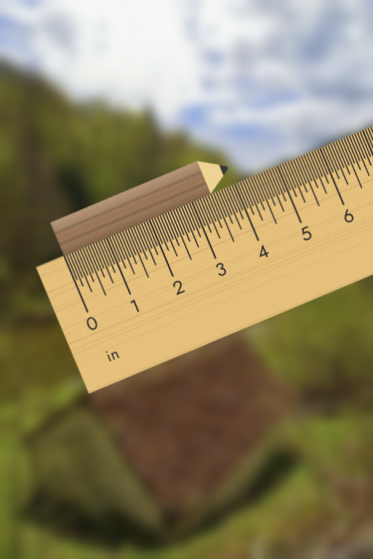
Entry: 4
